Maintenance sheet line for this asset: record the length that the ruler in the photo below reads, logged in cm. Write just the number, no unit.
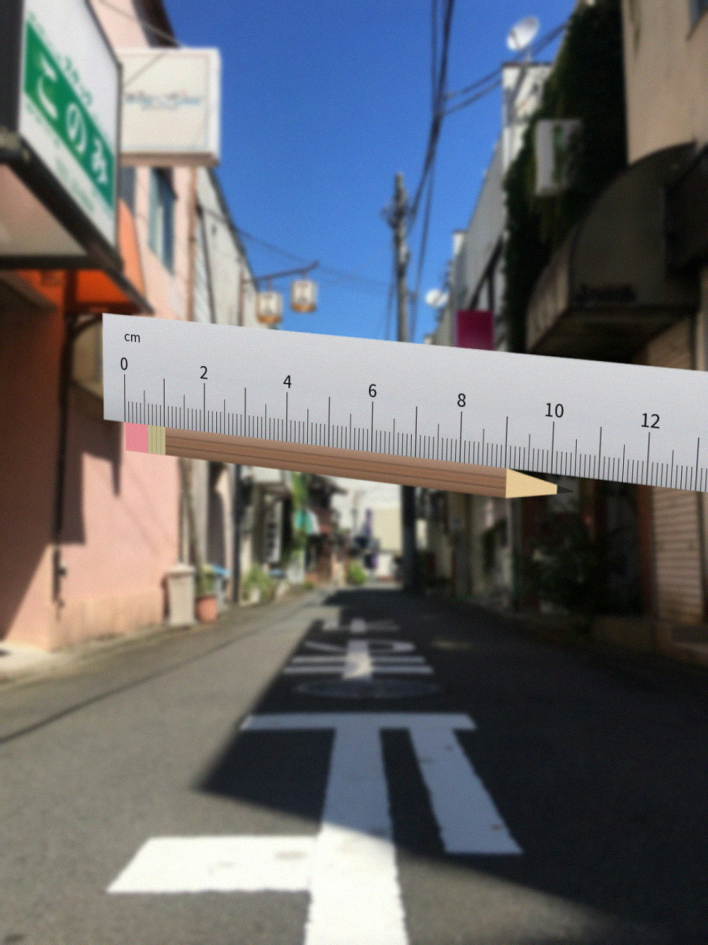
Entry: 10.5
